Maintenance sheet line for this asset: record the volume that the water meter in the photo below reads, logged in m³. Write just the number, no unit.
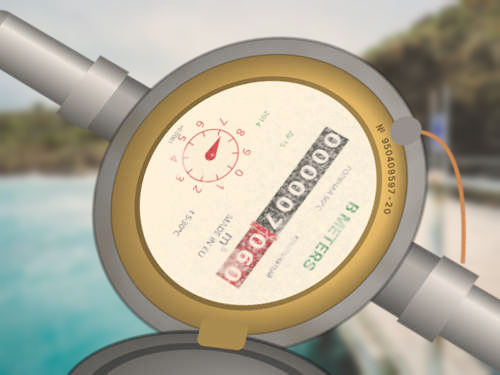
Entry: 7.0607
